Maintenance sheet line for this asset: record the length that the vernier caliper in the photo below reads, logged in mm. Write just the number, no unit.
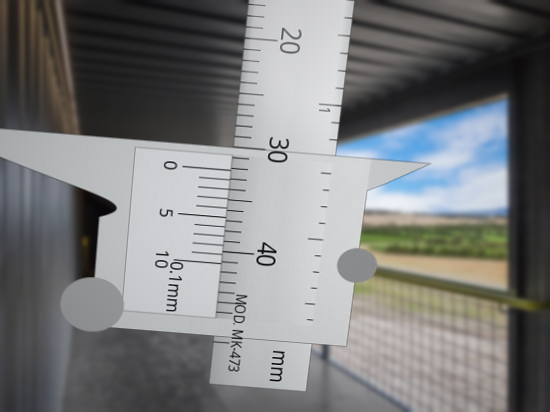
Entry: 32.2
